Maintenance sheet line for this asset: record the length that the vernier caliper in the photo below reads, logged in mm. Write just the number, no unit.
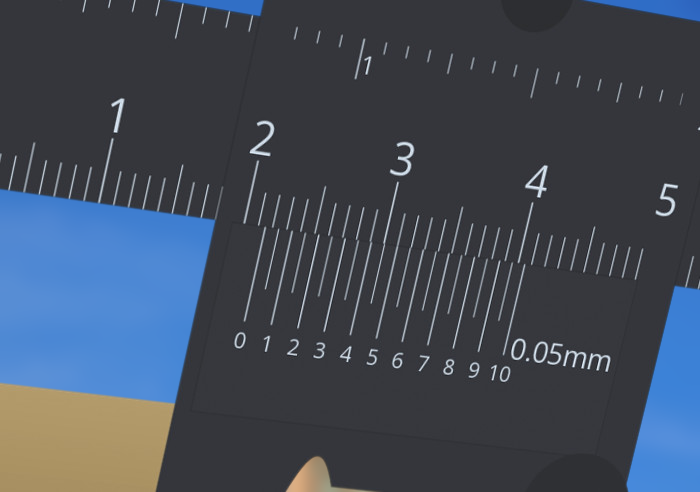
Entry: 21.5
